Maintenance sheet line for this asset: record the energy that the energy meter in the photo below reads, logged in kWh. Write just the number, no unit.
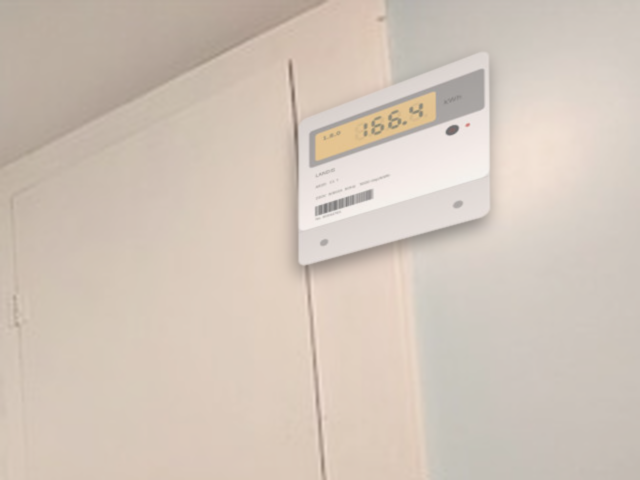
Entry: 166.4
